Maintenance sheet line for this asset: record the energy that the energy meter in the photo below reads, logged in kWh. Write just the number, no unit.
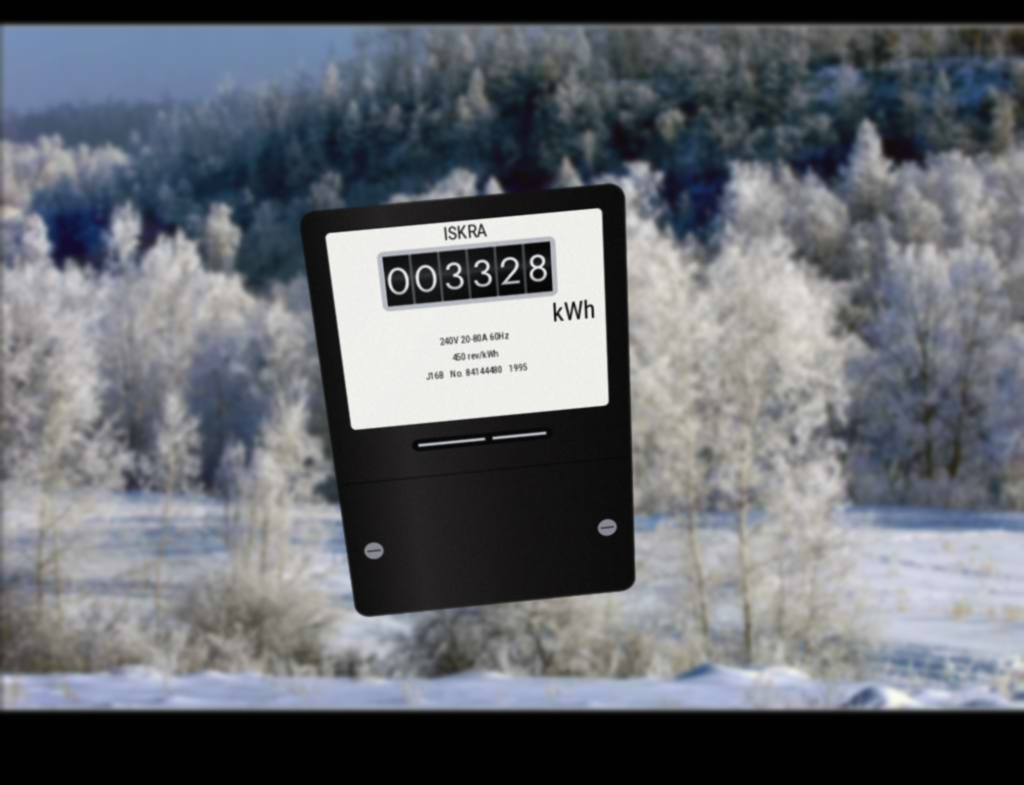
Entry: 3328
